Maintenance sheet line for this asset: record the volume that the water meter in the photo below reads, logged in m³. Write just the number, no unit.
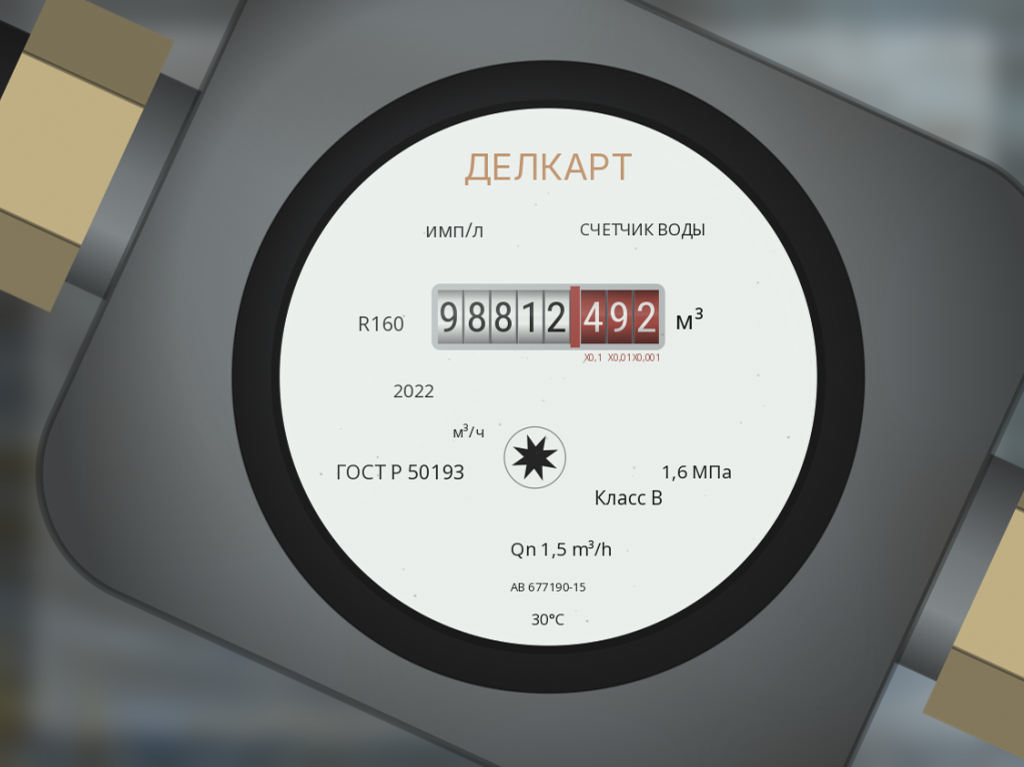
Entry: 98812.492
